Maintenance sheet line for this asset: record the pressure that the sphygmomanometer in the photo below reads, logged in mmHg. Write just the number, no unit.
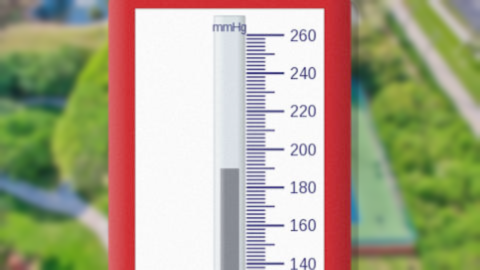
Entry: 190
